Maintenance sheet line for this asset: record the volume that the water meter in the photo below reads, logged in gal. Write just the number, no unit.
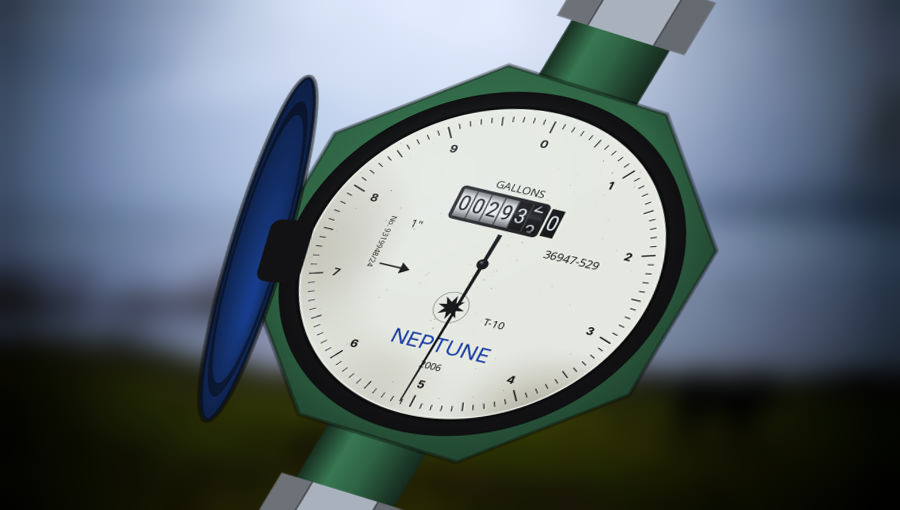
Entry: 29325.1
